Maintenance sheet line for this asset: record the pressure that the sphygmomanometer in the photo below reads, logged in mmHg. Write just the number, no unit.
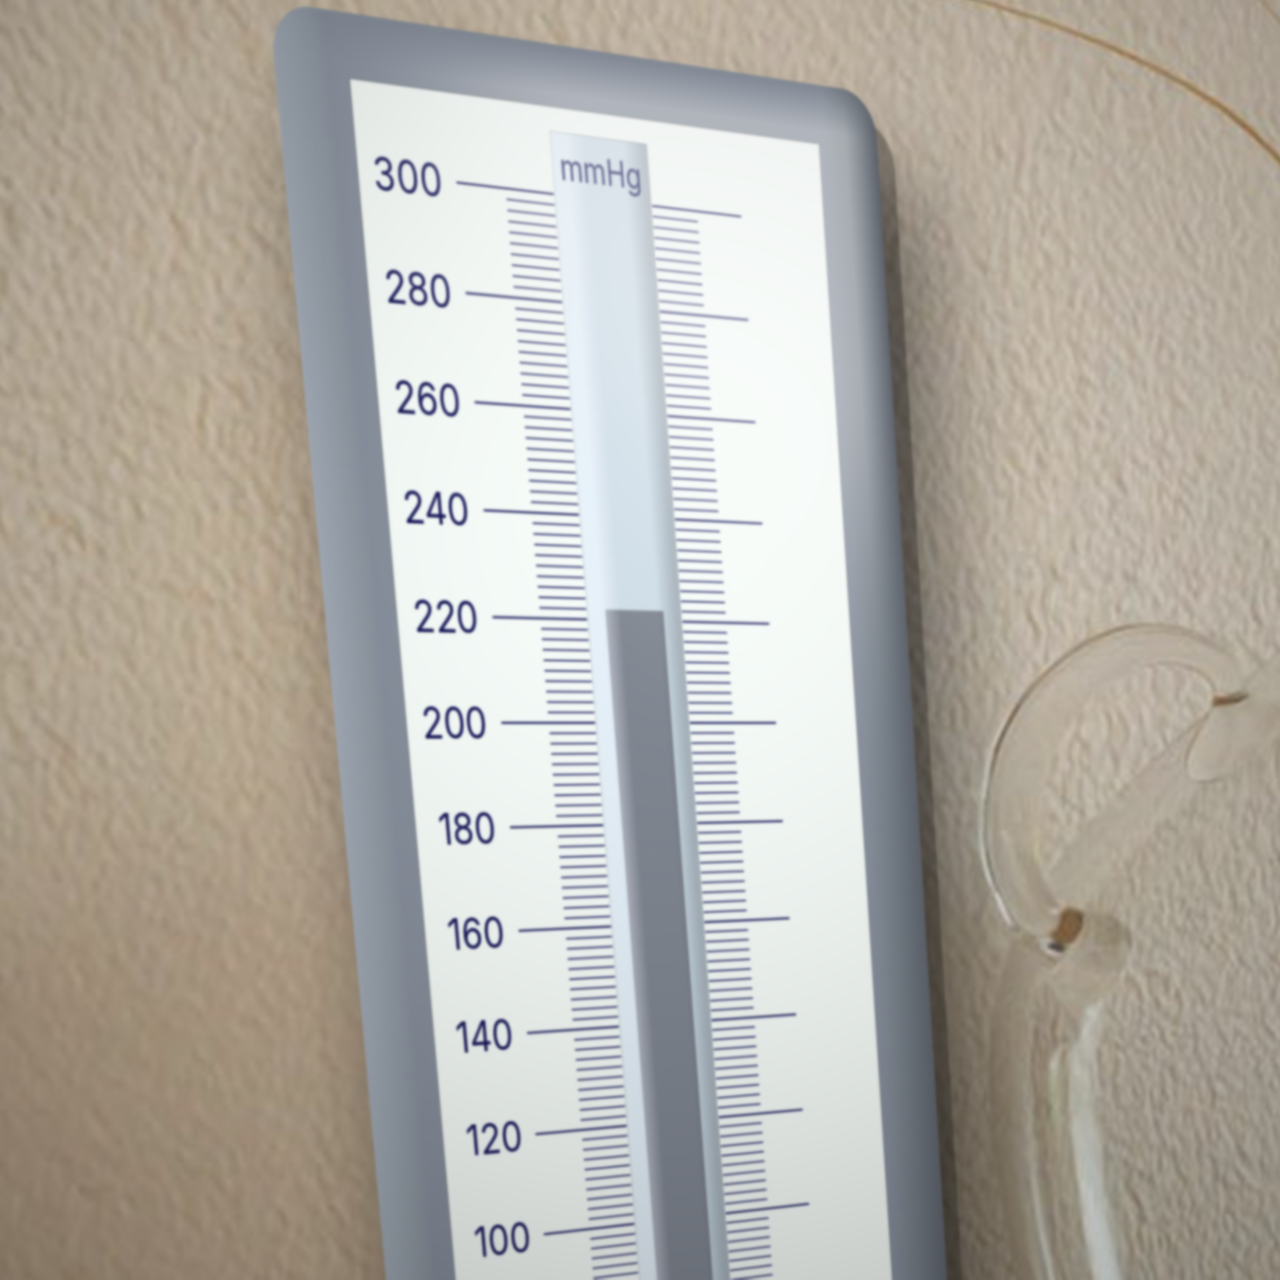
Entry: 222
